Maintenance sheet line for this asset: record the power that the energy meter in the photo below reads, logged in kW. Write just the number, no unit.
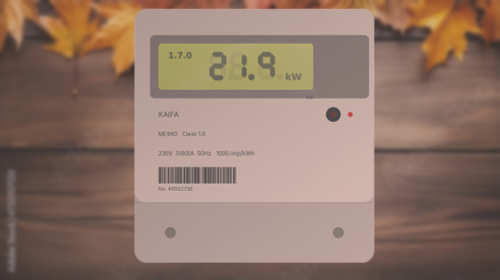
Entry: 21.9
